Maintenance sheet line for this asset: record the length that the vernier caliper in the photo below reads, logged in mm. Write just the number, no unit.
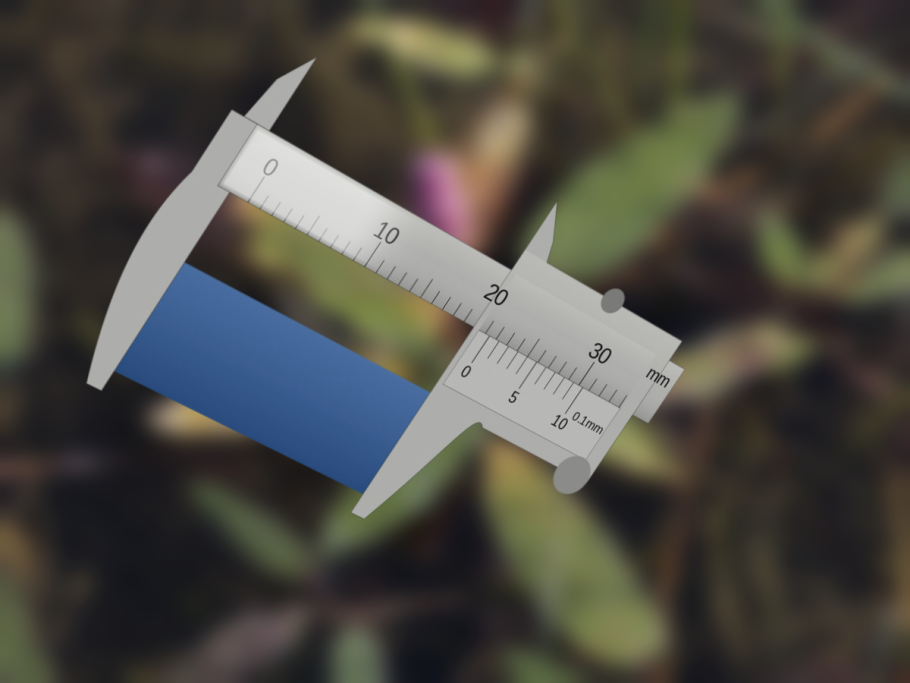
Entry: 21.4
